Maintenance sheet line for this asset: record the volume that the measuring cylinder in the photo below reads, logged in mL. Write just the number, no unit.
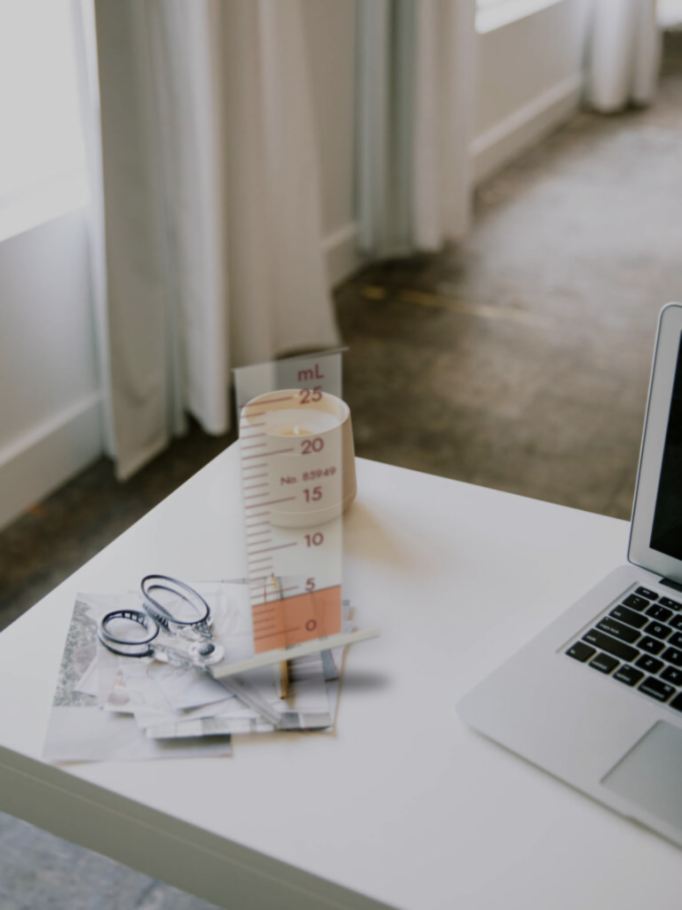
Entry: 4
